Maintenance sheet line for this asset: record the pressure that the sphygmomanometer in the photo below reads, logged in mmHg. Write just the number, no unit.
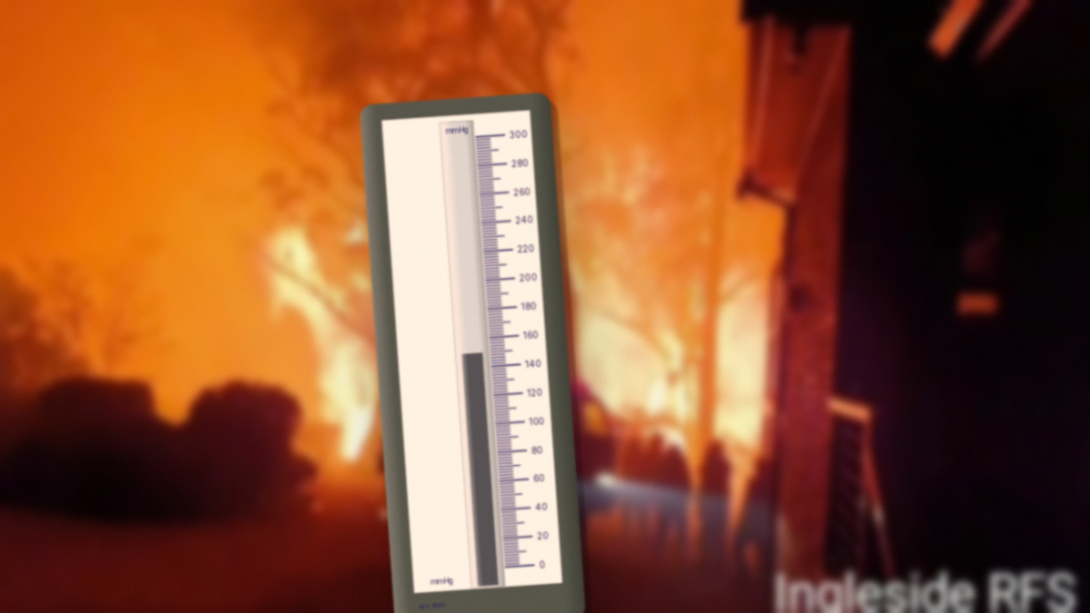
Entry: 150
